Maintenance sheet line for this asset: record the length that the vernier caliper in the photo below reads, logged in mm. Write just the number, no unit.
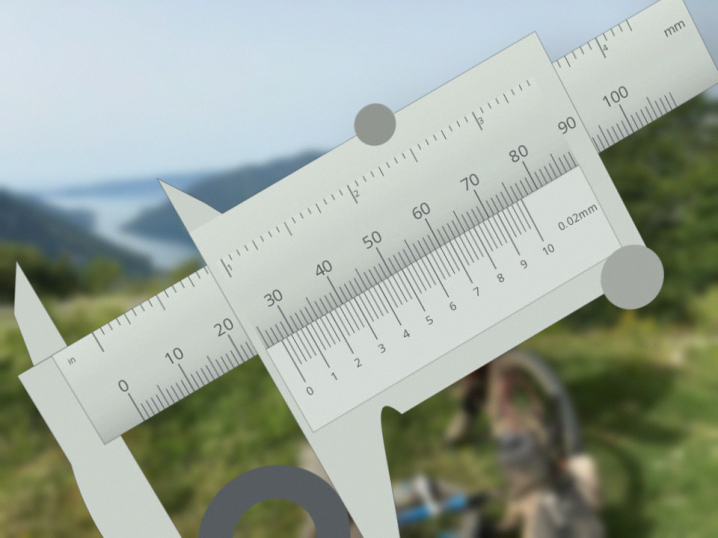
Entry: 27.6
